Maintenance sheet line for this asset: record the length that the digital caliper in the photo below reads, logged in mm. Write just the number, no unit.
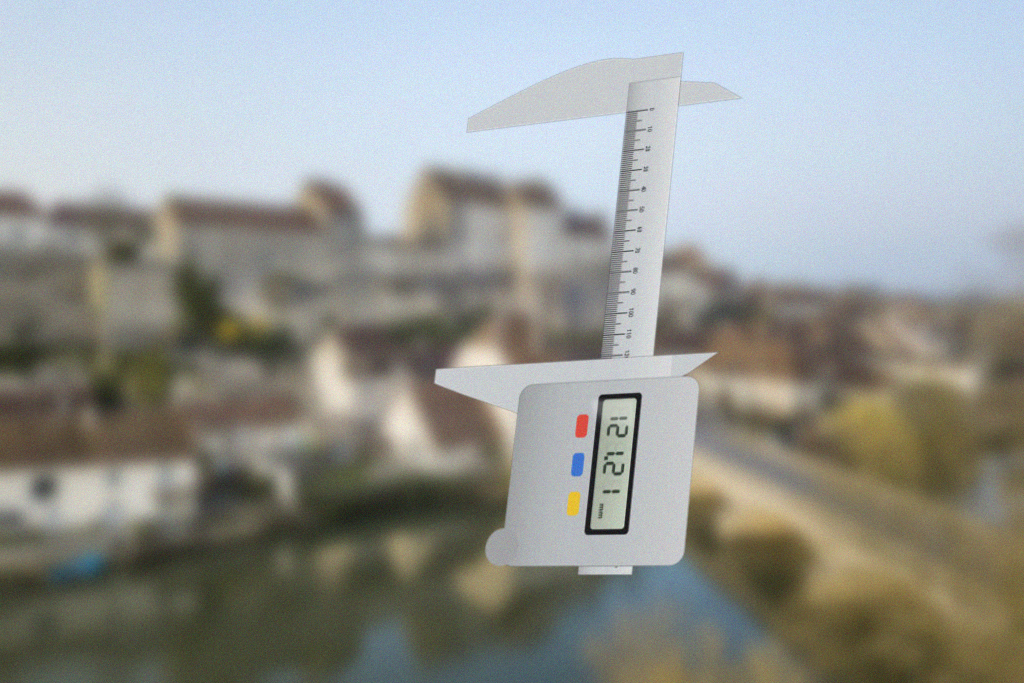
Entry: 121.21
